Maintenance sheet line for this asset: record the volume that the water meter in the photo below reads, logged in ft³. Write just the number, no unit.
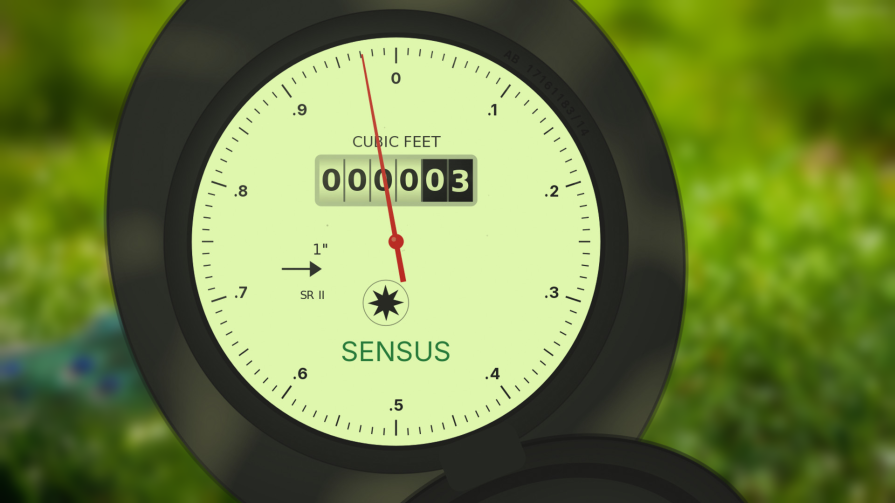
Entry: 2.97
